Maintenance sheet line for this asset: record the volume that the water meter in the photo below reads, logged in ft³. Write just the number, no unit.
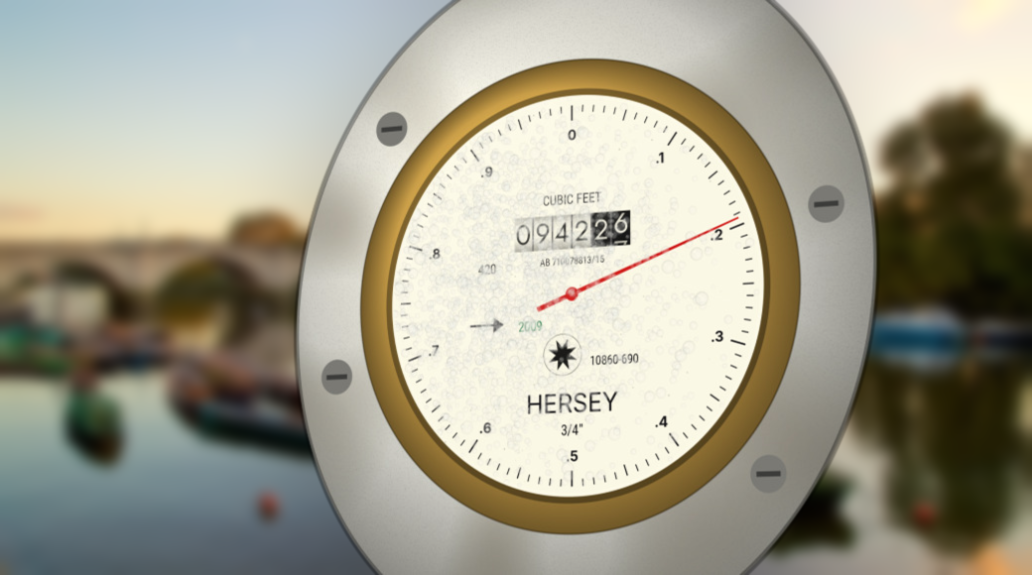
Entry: 94226.19
